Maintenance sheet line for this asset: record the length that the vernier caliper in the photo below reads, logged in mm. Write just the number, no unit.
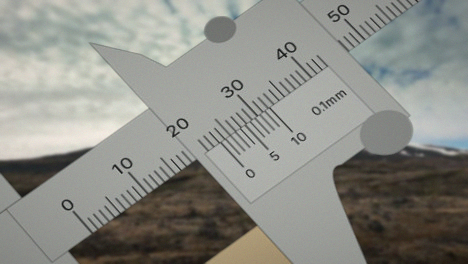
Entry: 23.2
